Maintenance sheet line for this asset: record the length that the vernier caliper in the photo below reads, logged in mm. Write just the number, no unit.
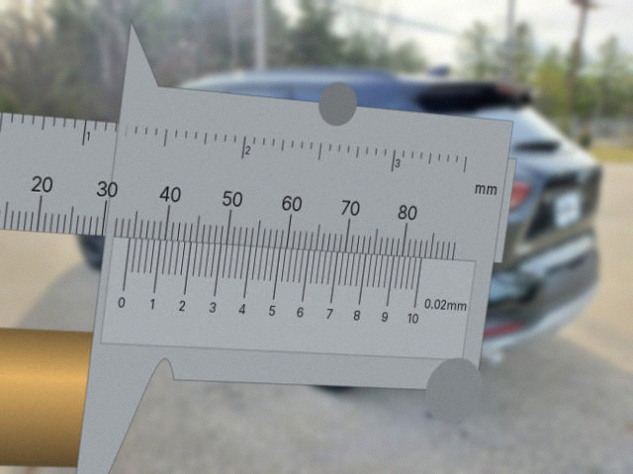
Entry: 34.4
